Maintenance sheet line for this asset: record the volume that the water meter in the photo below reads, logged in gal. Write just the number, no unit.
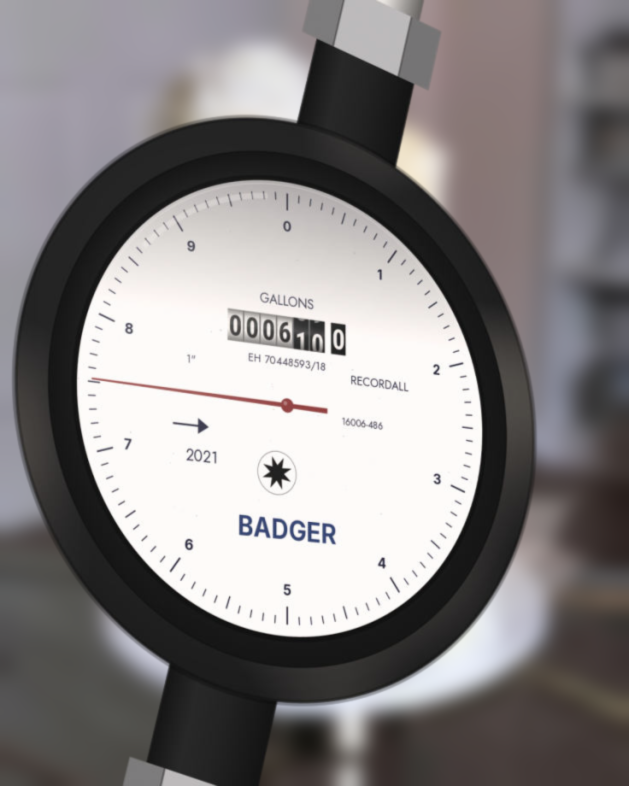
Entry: 6097.5
